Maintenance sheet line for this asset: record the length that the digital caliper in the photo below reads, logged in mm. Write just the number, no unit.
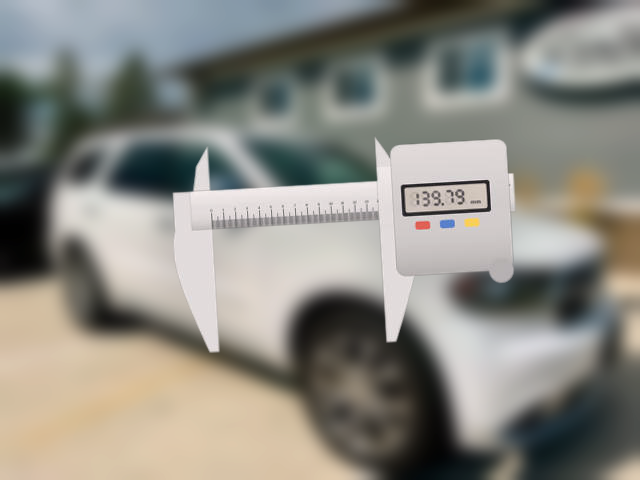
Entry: 139.79
